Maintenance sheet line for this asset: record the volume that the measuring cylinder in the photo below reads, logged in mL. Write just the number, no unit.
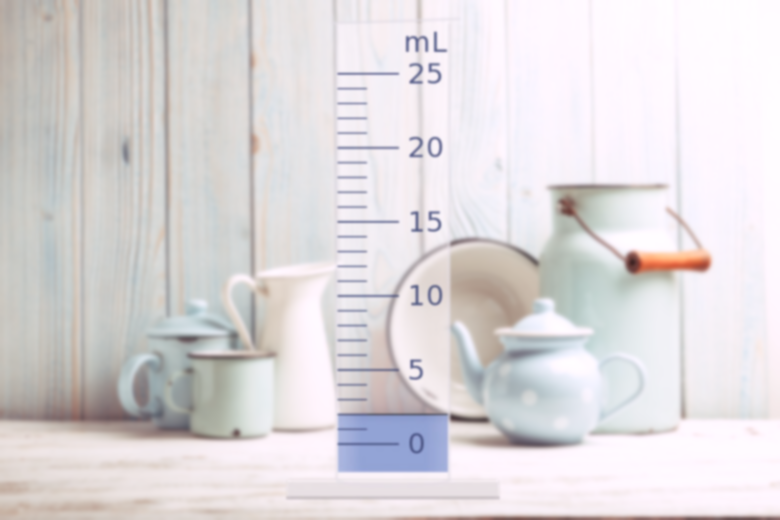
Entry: 2
